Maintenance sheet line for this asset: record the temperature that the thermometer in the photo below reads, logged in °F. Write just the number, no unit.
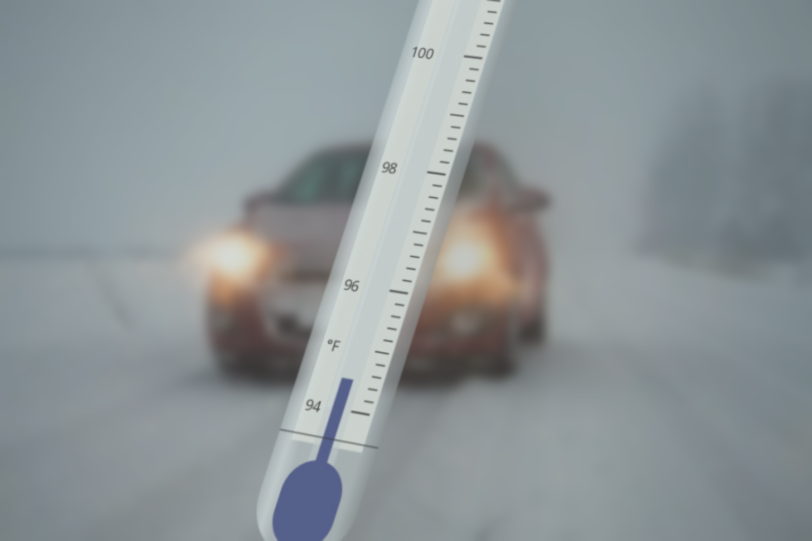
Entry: 94.5
